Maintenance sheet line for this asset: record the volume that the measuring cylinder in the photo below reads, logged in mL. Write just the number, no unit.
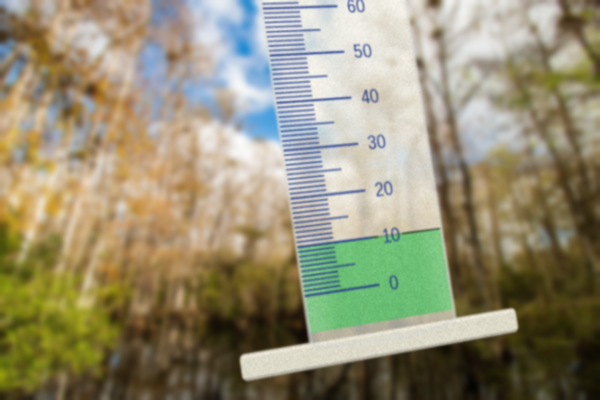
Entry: 10
